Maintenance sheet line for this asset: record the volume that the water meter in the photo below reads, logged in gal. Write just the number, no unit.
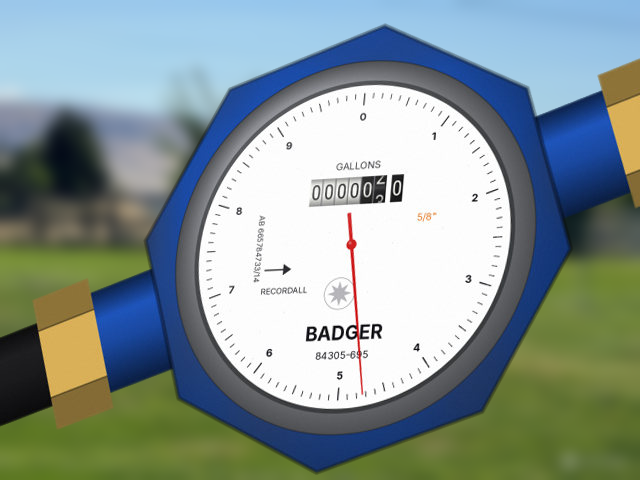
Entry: 24.7
